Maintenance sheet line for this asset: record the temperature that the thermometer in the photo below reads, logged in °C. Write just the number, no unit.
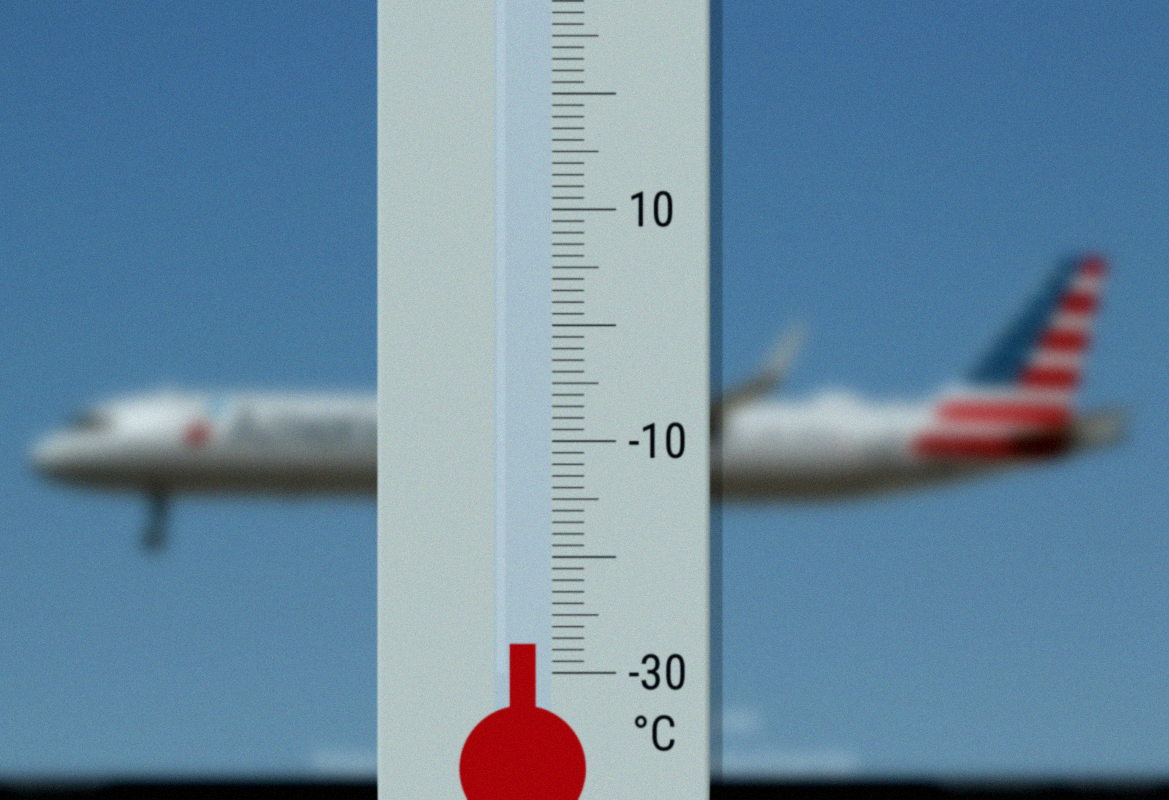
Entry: -27.5
